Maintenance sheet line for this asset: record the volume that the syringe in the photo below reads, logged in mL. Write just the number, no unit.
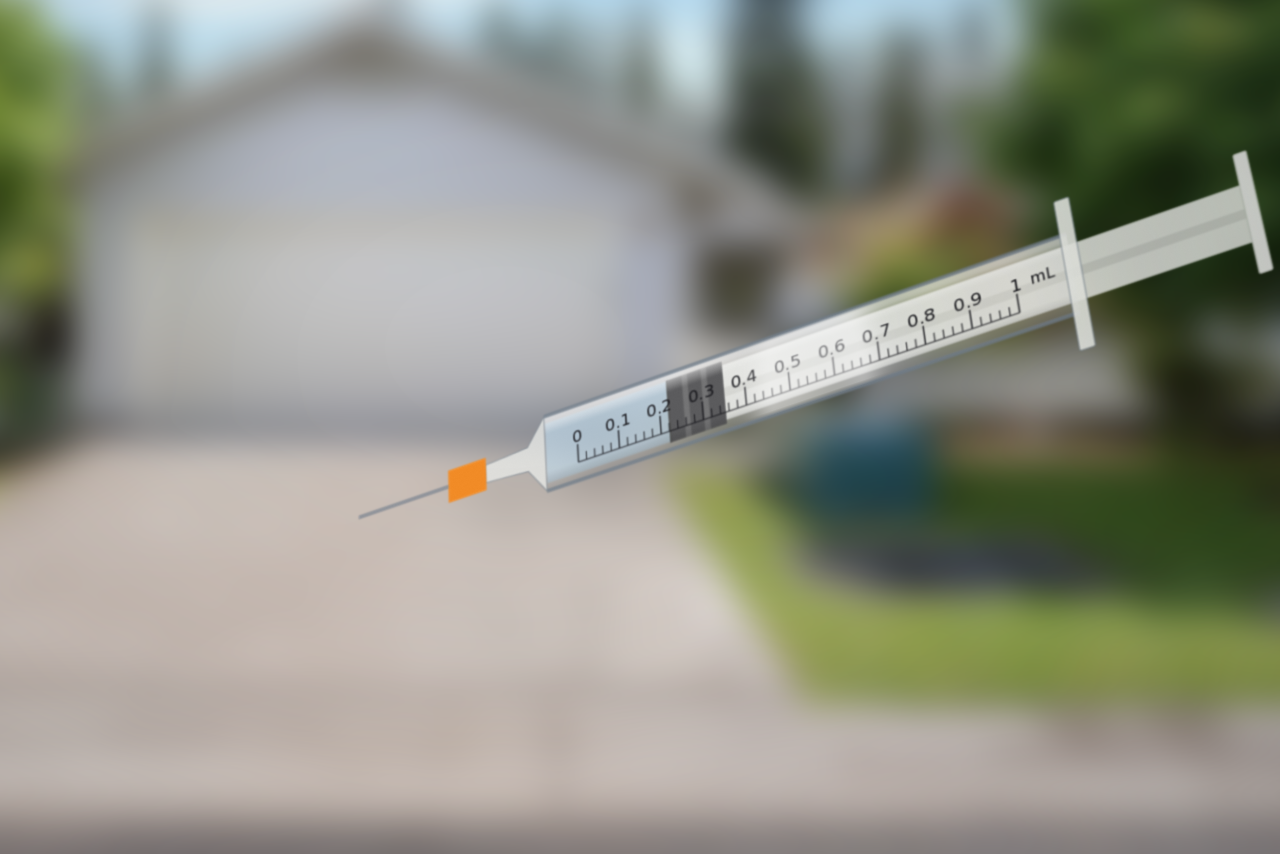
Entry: 0.22
